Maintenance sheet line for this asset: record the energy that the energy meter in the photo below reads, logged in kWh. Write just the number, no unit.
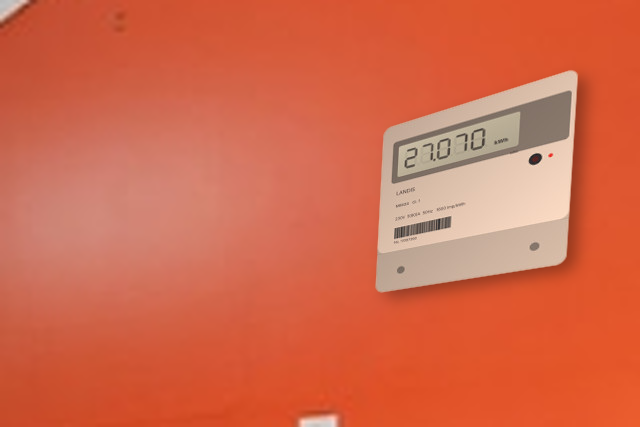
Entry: 27.070
